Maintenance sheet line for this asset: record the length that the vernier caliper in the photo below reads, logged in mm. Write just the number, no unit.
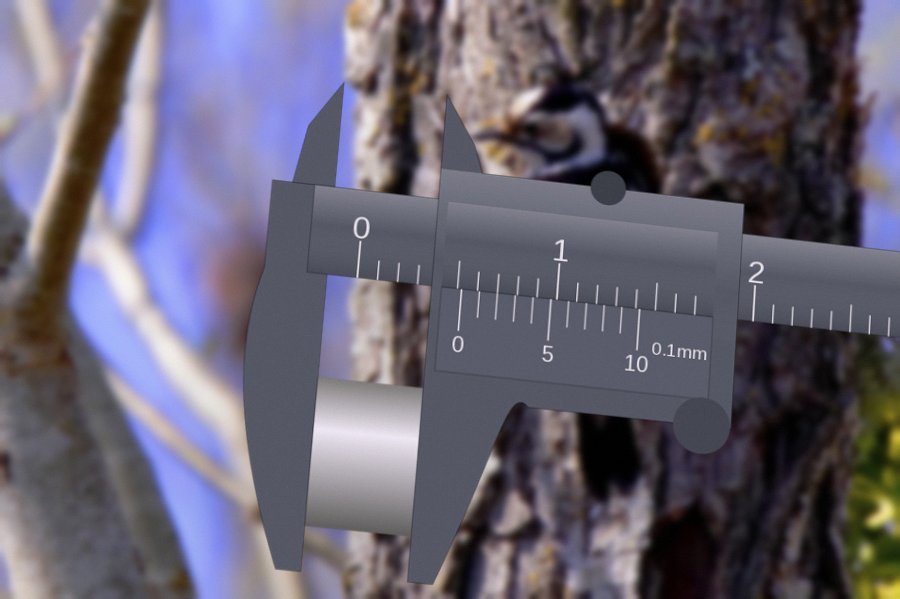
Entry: 5.2
